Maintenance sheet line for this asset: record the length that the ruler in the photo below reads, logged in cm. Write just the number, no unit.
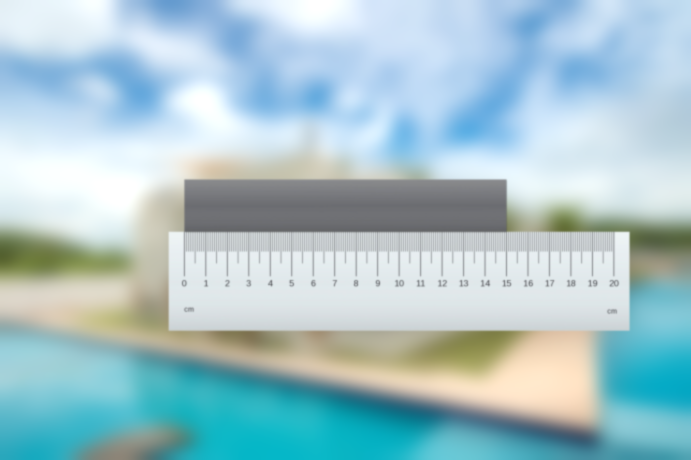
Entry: 15
